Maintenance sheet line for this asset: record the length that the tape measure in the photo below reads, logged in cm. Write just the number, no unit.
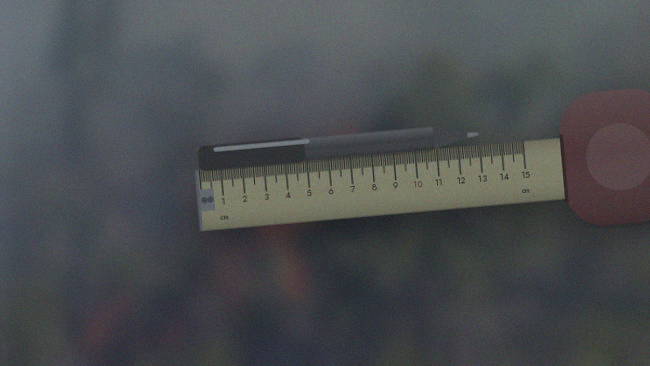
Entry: 13
